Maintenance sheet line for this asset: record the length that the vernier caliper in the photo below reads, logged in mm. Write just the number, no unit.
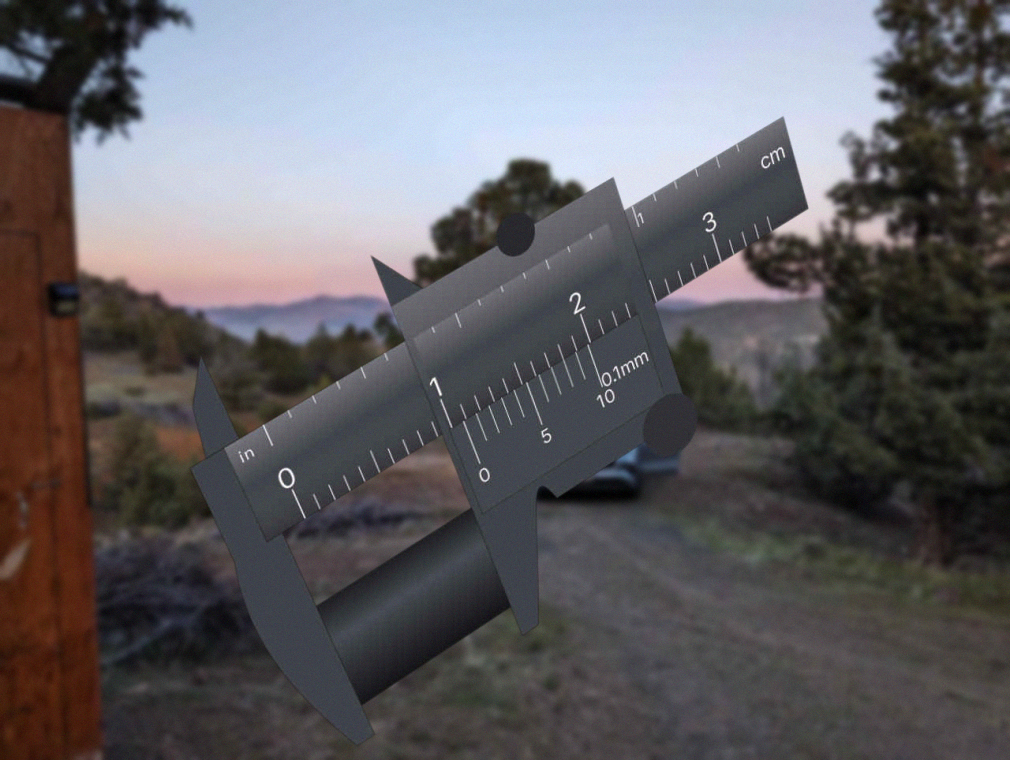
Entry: 10.8
